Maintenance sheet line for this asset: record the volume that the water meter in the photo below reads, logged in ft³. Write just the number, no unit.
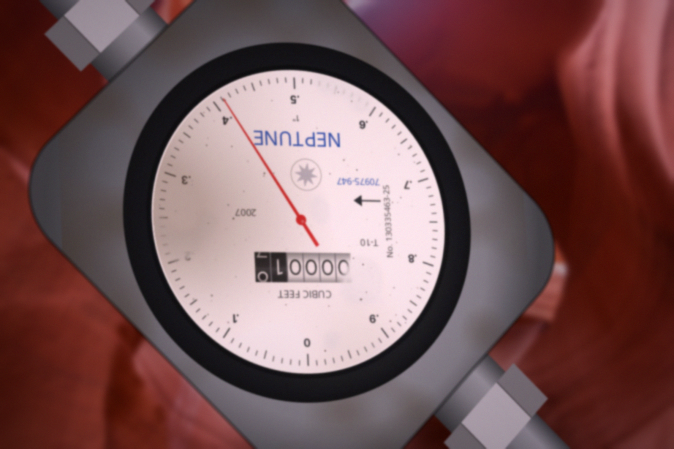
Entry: 16.41
